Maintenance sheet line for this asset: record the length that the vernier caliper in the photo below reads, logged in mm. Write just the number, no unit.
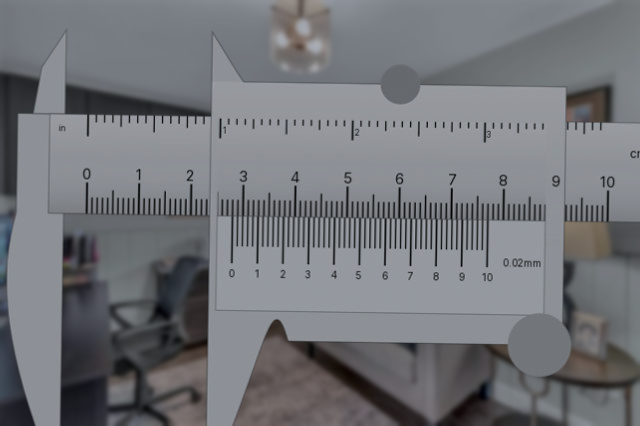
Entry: 28.0
